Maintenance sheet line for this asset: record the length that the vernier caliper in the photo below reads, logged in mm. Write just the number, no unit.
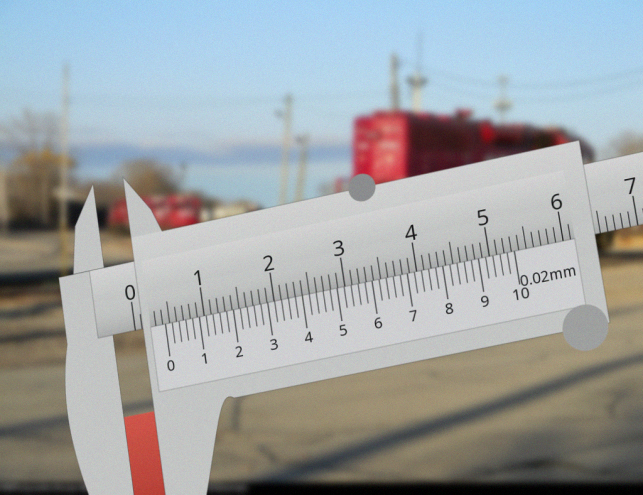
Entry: 4.4
